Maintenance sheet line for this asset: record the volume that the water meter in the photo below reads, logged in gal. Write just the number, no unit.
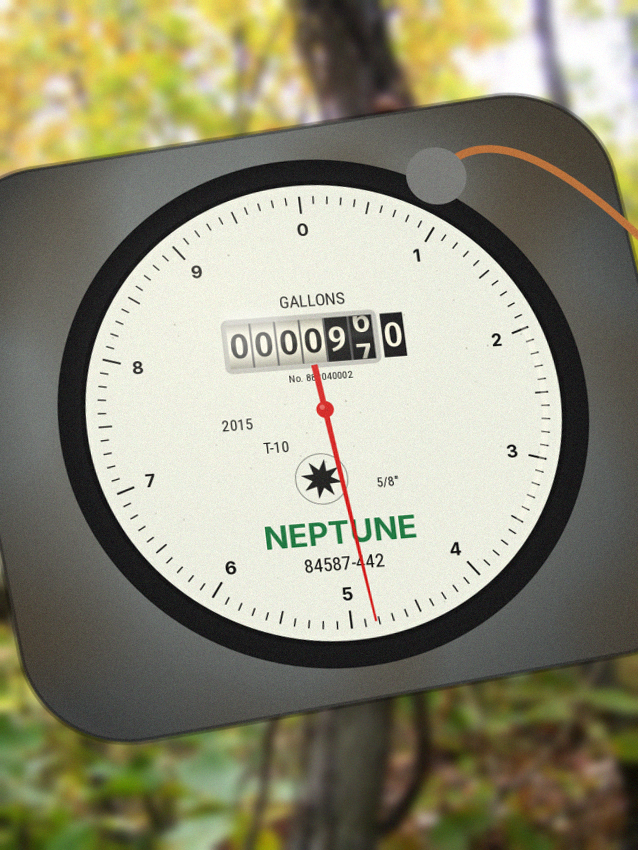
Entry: 964.8
